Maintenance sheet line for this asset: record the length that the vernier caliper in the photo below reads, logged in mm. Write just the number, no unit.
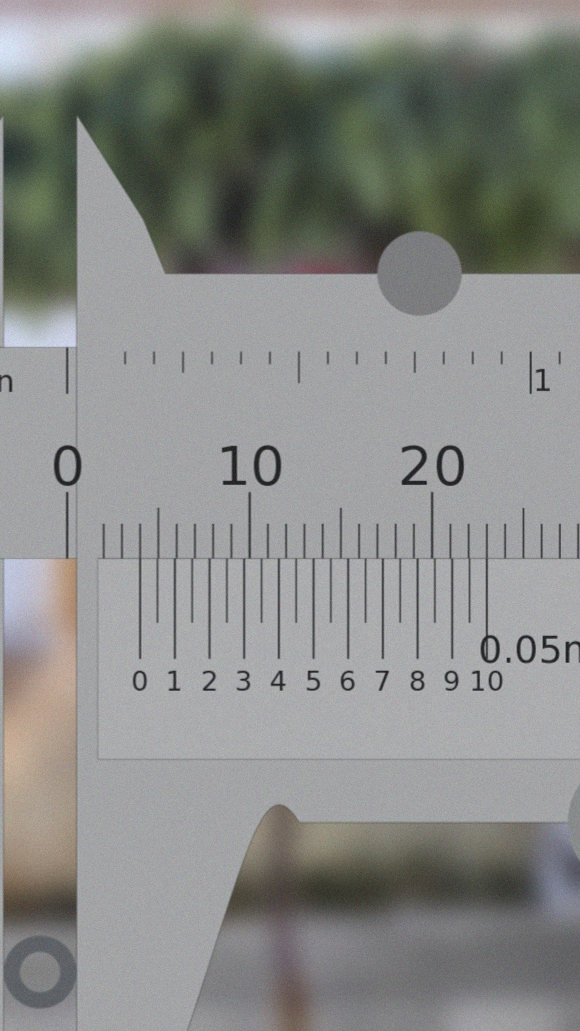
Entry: 4.0
